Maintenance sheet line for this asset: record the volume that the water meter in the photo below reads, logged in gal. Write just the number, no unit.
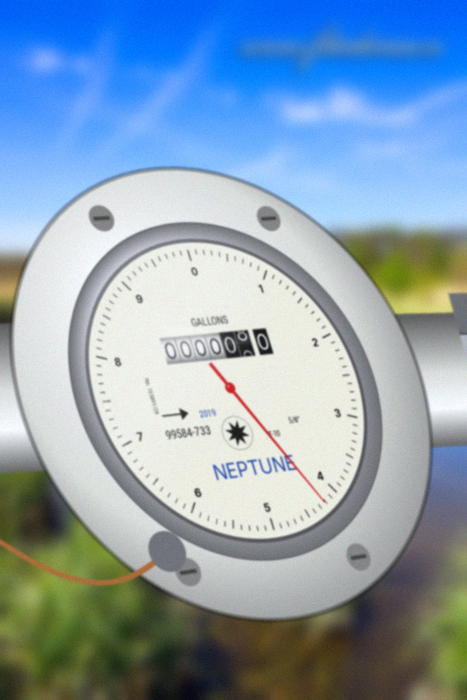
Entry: 84.2
